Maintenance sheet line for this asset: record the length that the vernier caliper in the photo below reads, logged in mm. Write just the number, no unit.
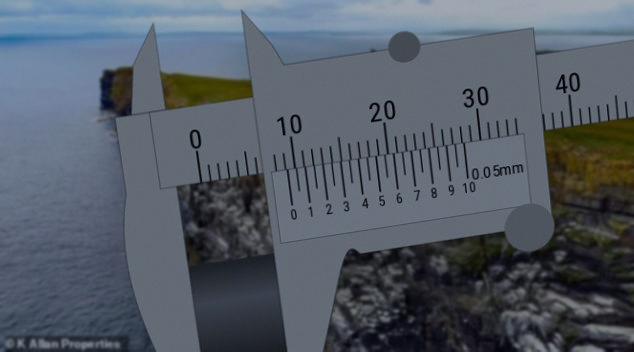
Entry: 9.2
